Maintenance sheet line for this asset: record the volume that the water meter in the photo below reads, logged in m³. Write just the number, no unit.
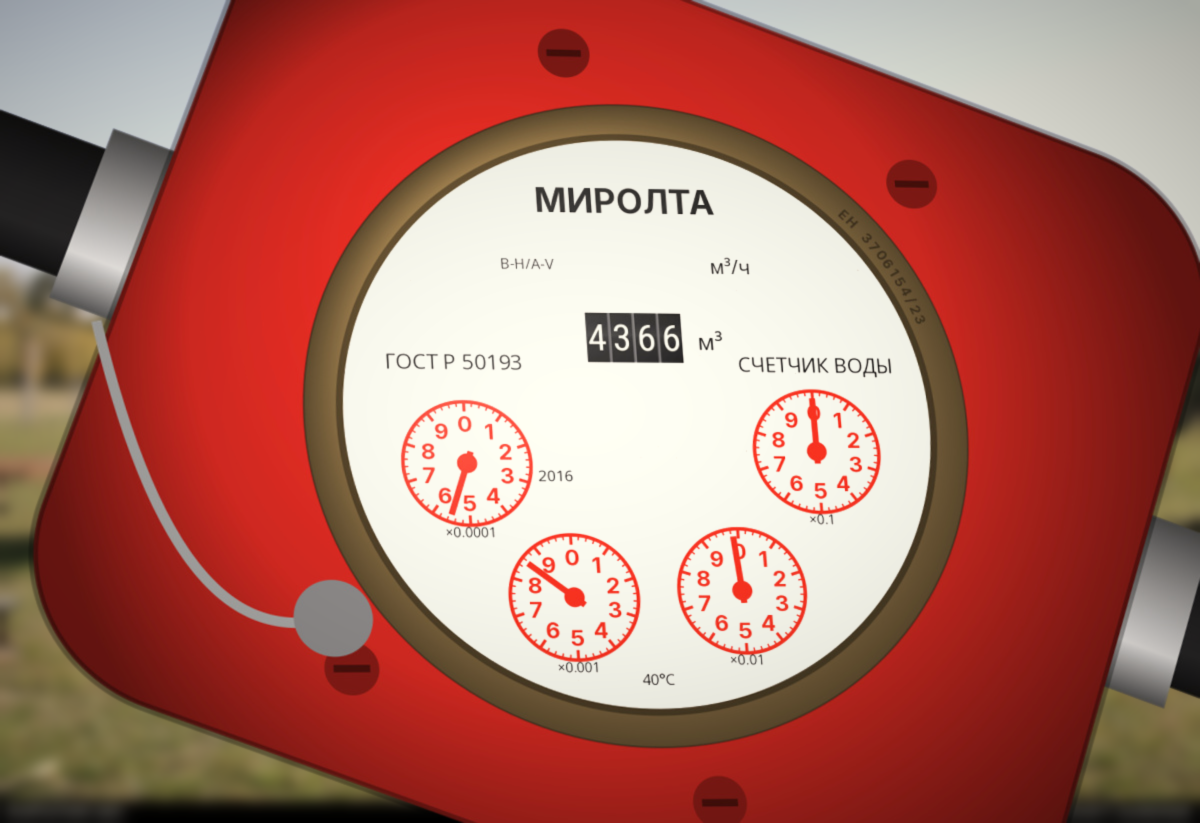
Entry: 4365.9985
